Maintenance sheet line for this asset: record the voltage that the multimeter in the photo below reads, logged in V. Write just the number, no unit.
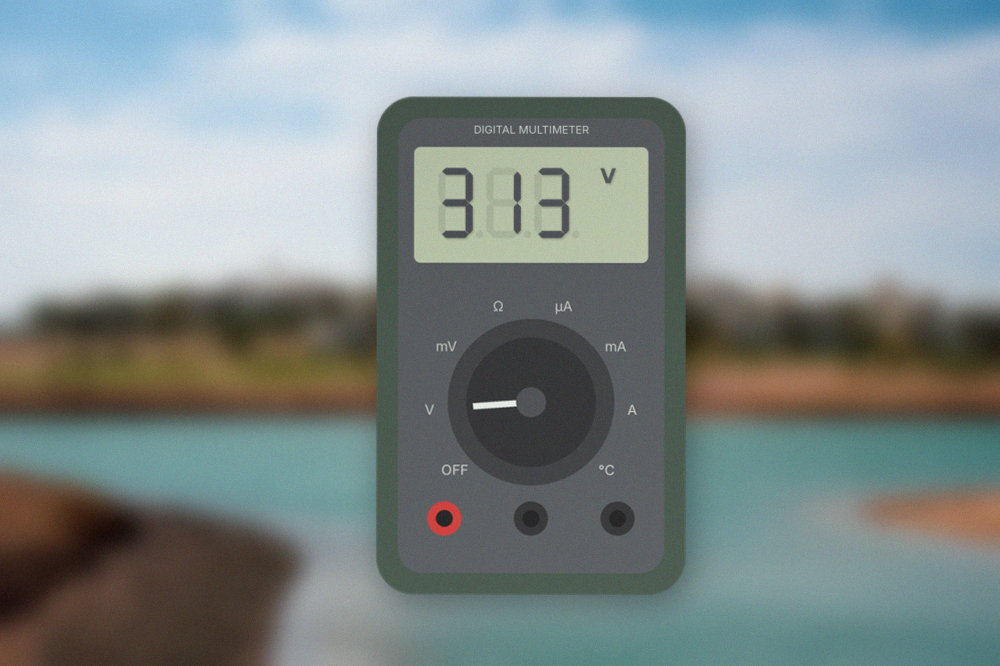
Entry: 313
